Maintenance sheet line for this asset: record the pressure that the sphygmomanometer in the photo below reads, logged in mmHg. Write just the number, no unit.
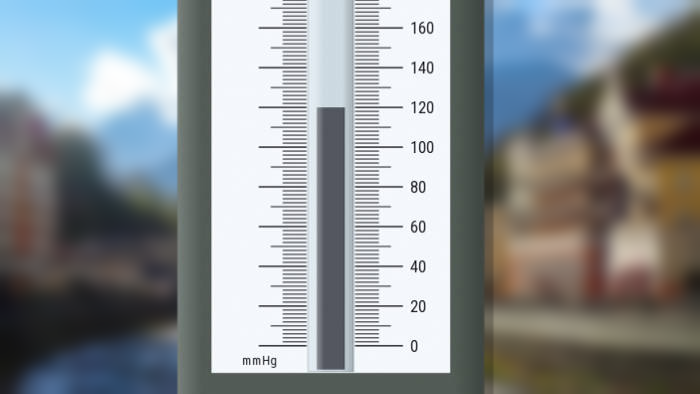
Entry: 120
